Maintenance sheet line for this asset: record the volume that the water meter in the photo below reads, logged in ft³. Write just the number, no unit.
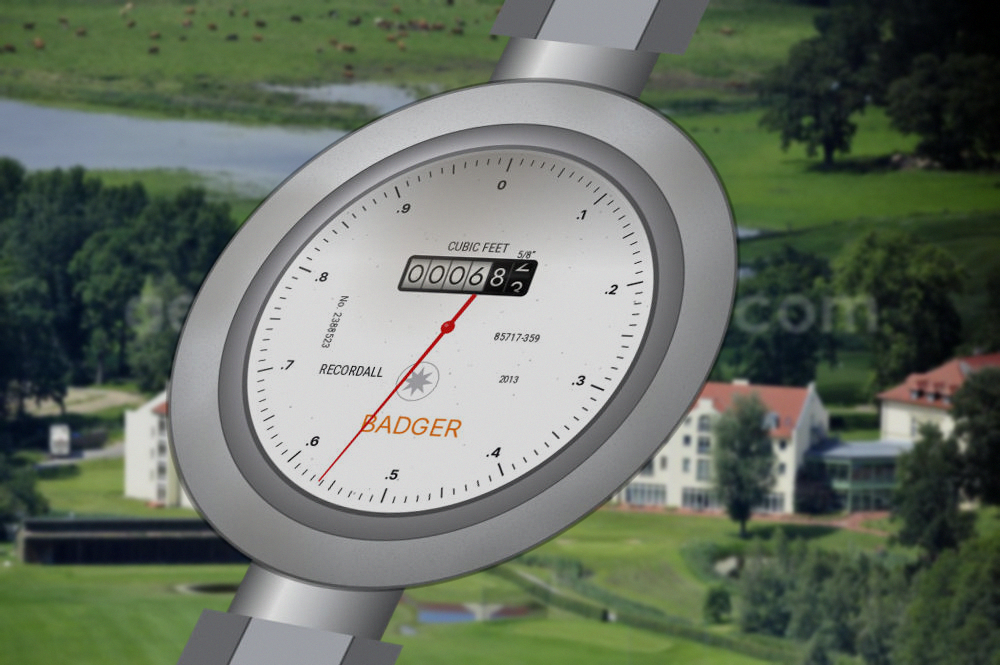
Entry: 682.56
